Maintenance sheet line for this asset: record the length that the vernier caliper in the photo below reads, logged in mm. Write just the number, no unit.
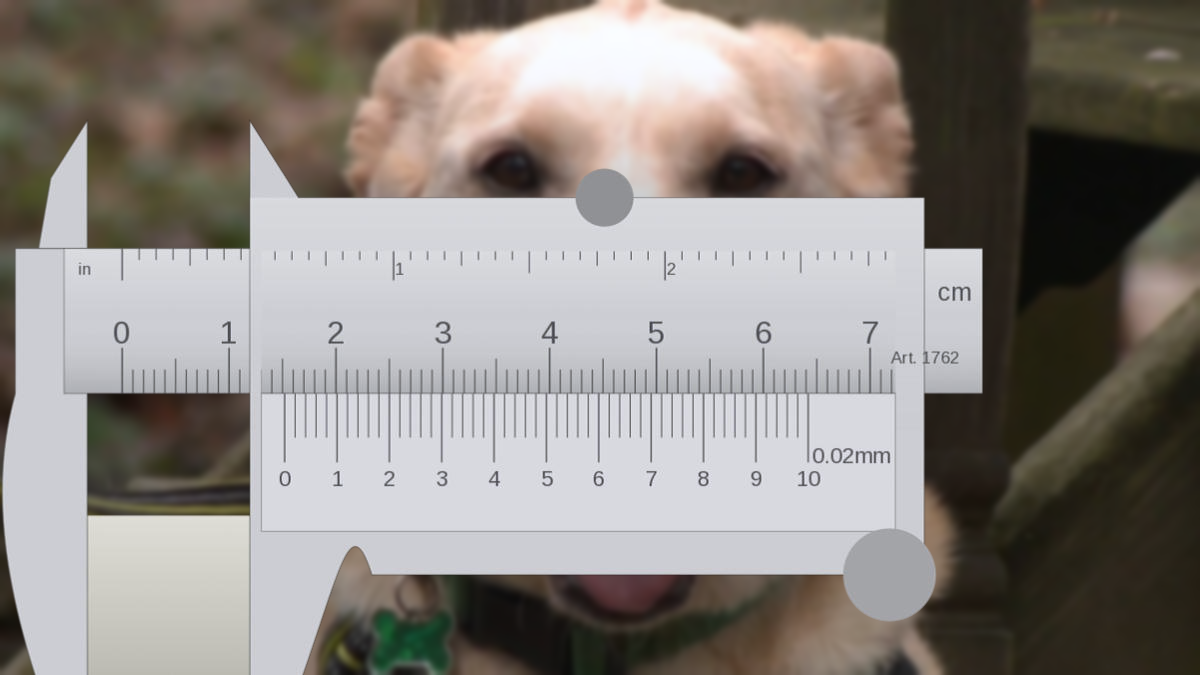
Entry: 15.2
